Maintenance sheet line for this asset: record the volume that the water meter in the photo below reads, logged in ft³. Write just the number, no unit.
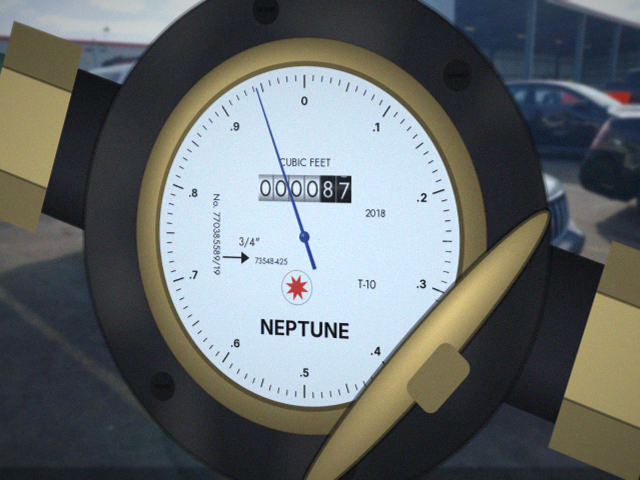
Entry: 86.94
